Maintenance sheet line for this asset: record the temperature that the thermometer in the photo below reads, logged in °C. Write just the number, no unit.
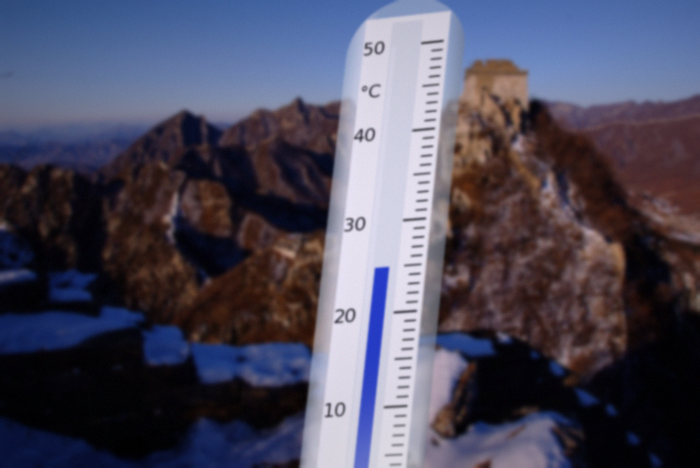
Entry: 25
